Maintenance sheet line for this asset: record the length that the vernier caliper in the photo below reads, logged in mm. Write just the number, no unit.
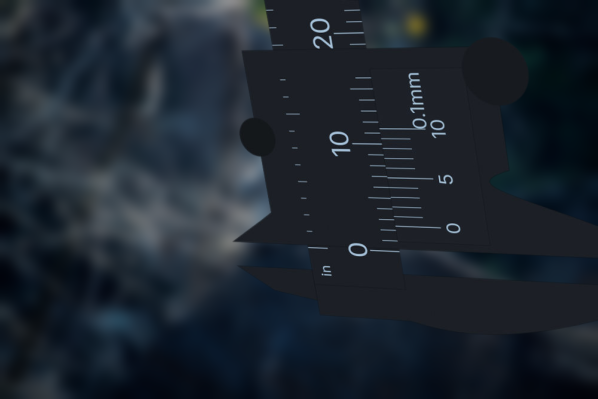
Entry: 2.4
